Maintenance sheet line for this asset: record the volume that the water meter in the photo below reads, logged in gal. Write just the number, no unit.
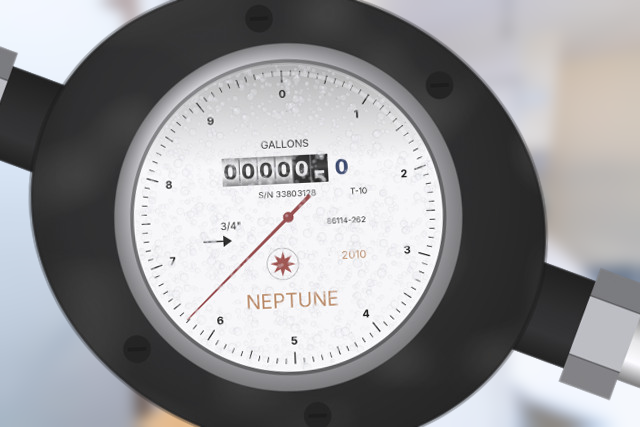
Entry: 46.3
